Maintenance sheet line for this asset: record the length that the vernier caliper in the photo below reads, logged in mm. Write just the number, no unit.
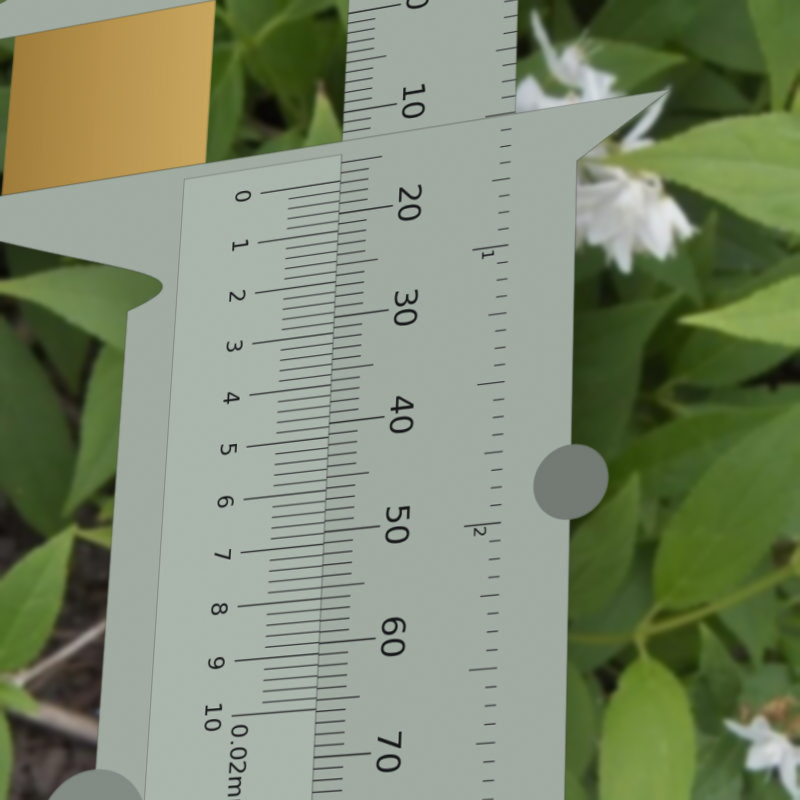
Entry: 16.8
